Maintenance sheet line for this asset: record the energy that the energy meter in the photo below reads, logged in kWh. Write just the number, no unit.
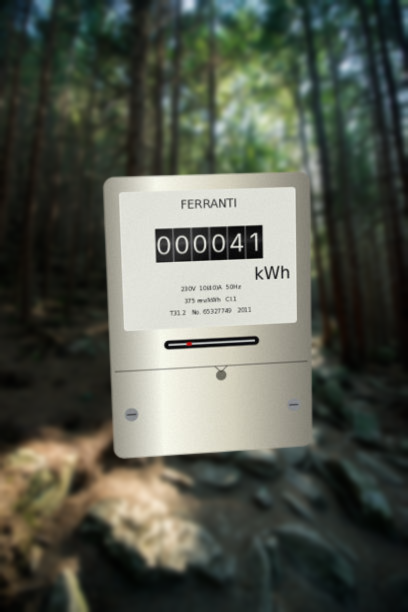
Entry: 41
